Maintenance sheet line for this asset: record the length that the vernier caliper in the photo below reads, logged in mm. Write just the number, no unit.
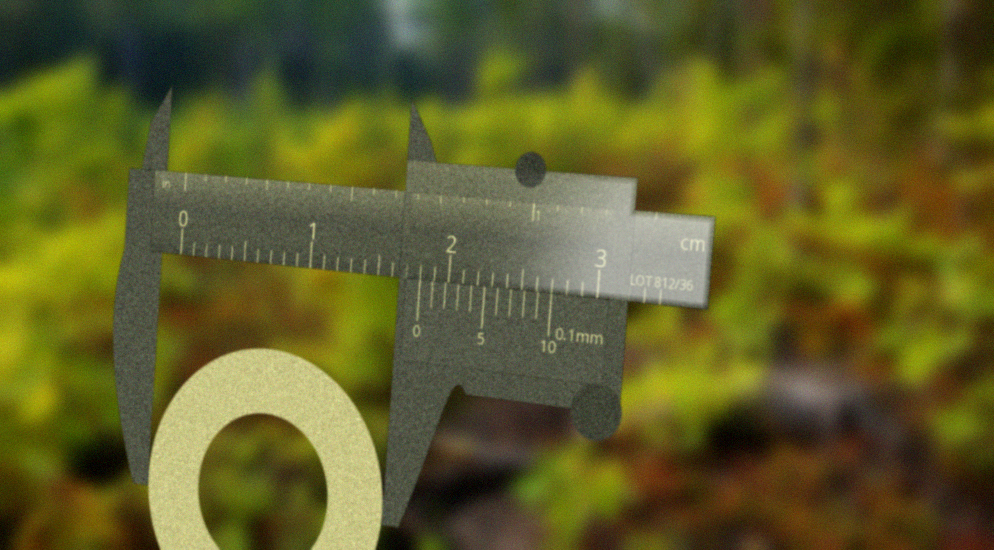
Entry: 18.0
